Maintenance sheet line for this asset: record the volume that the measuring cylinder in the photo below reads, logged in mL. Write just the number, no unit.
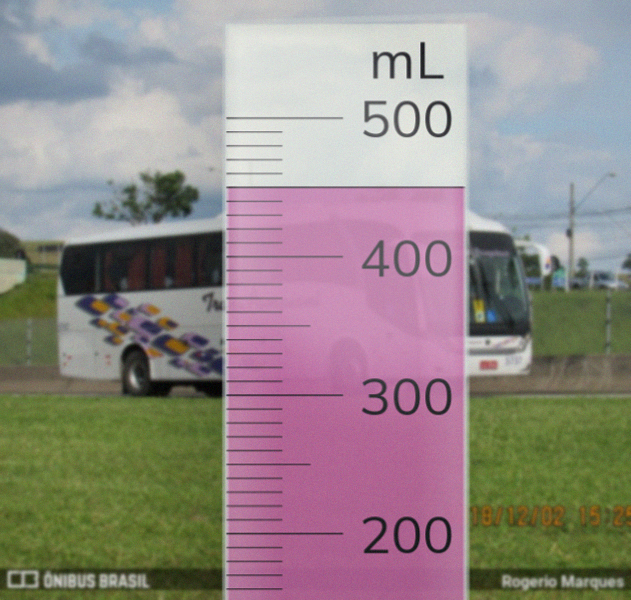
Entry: 450
